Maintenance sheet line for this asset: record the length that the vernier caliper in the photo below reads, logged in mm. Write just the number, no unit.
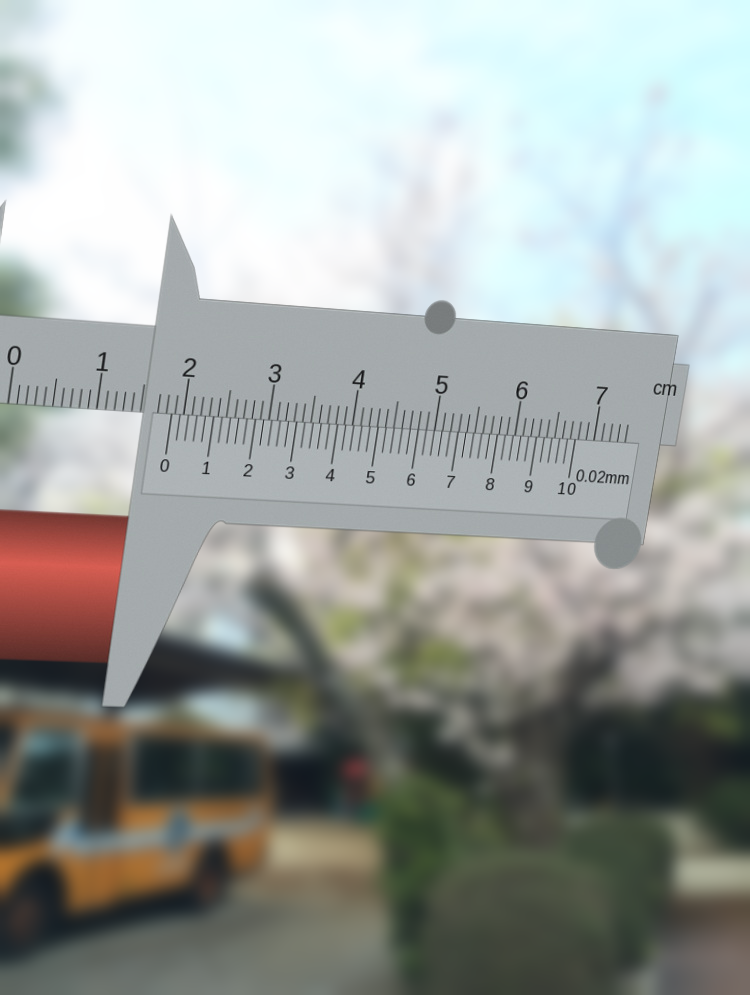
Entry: 18.6
